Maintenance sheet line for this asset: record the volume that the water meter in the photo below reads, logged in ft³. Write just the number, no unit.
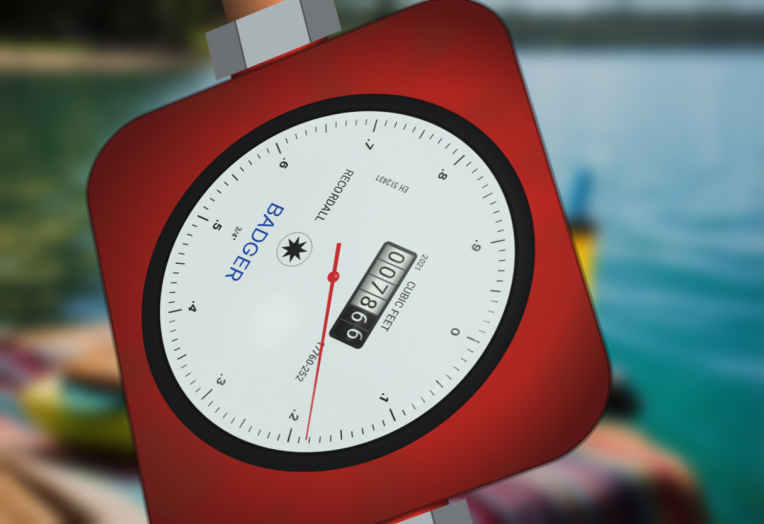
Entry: 7866.18
